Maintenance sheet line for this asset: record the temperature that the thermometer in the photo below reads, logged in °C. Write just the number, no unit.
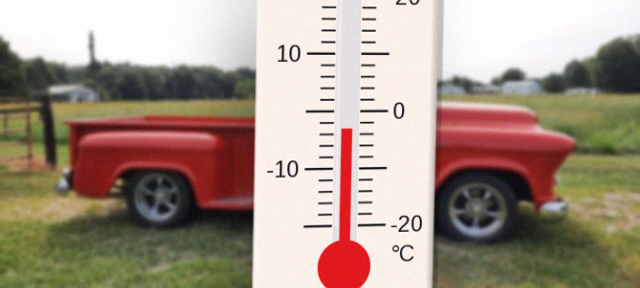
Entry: -3
